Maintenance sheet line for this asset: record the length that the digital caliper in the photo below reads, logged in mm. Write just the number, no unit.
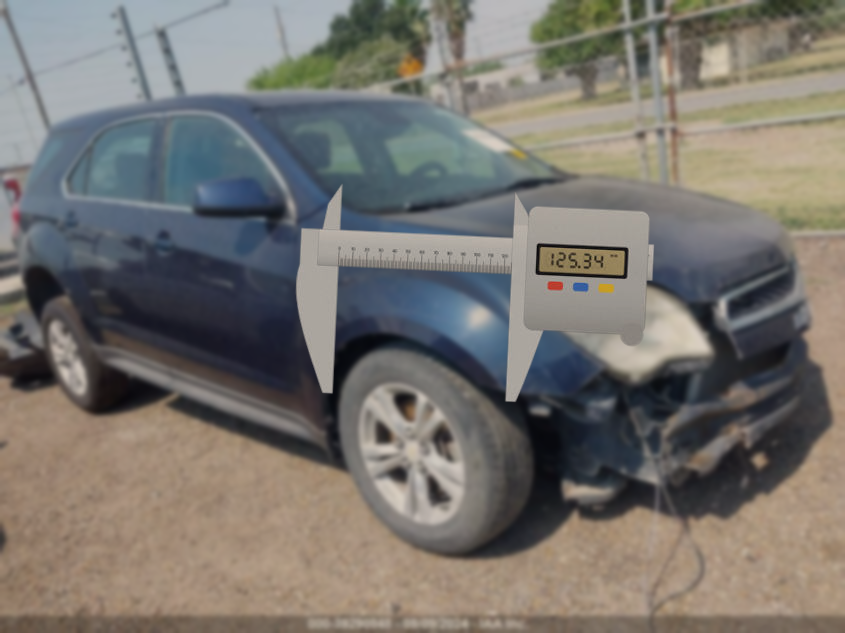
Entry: 125.34
